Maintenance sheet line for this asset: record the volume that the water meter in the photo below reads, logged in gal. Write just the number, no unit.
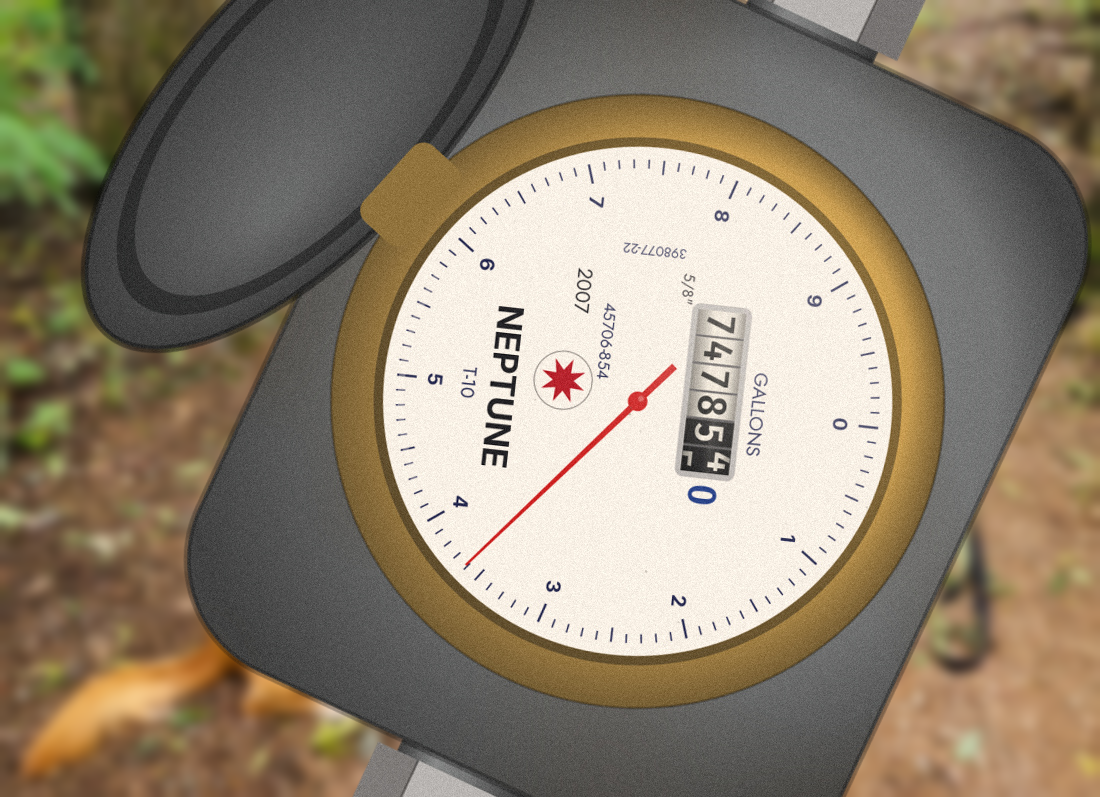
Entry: 7478543.6
